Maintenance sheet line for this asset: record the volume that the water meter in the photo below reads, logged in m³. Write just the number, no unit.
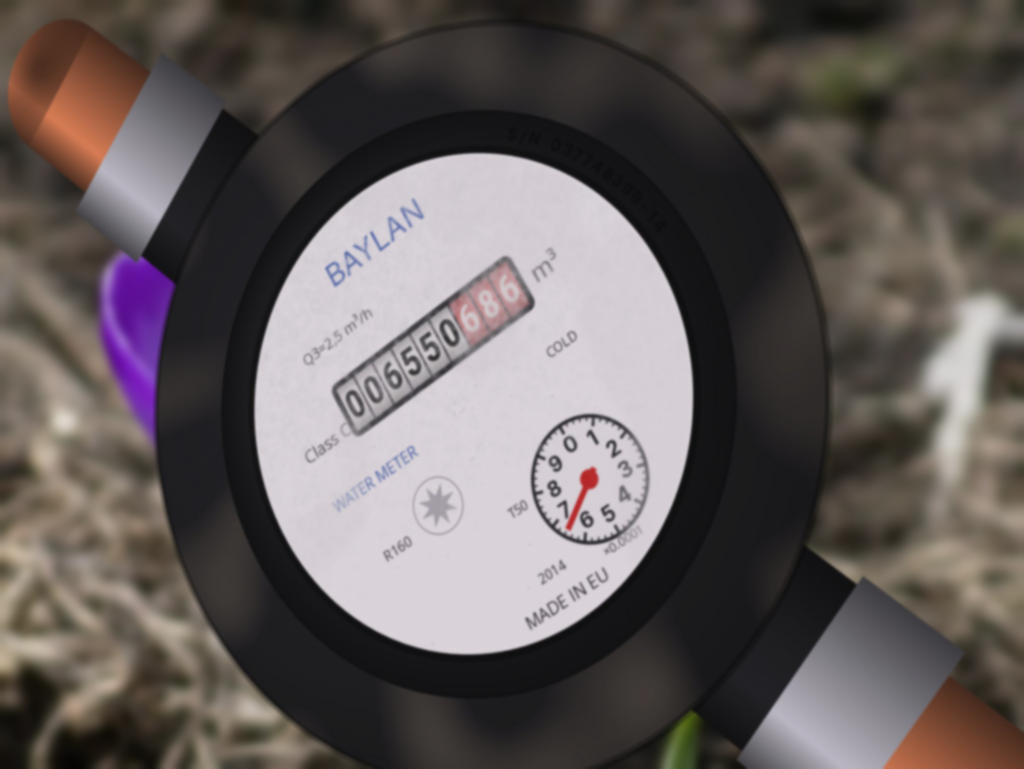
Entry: 6550.6866
